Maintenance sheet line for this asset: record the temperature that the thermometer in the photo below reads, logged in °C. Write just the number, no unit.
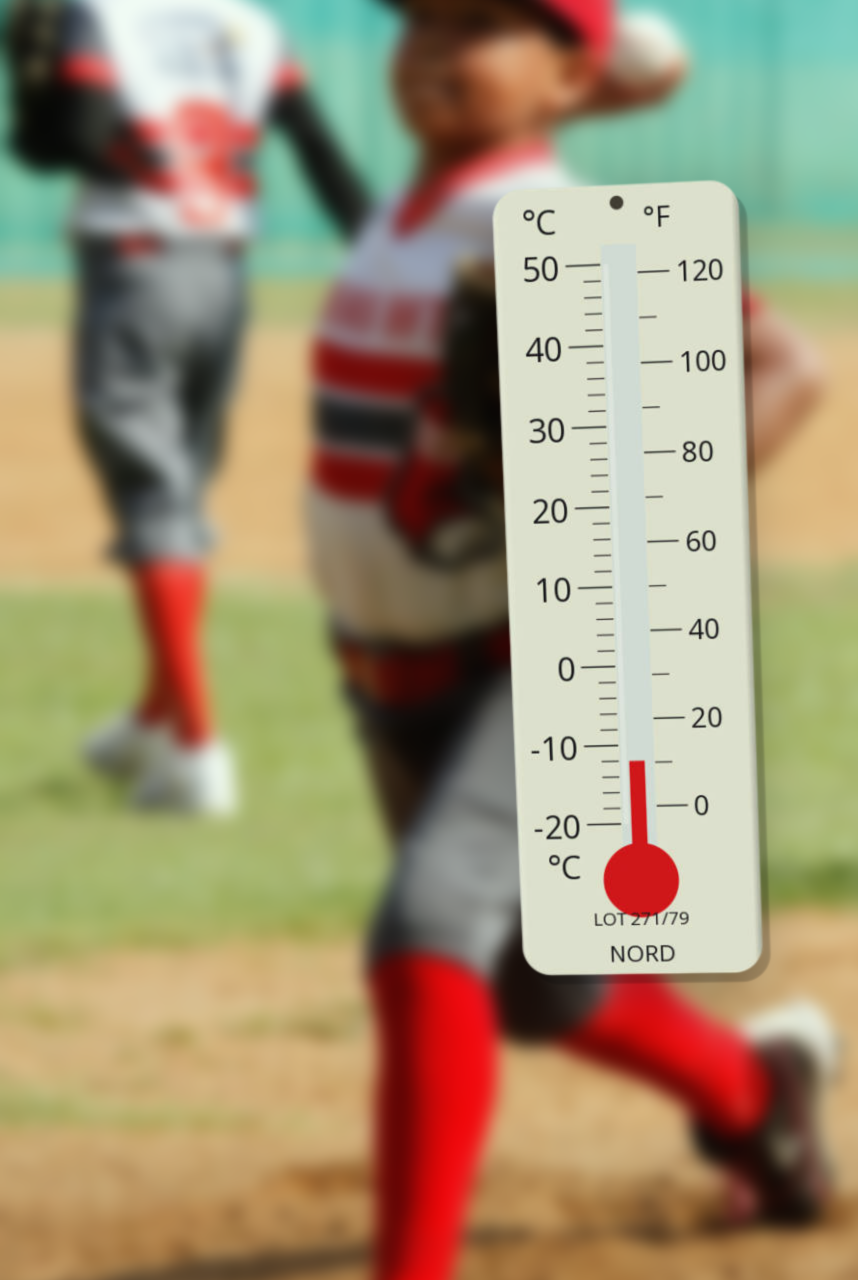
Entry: -12
